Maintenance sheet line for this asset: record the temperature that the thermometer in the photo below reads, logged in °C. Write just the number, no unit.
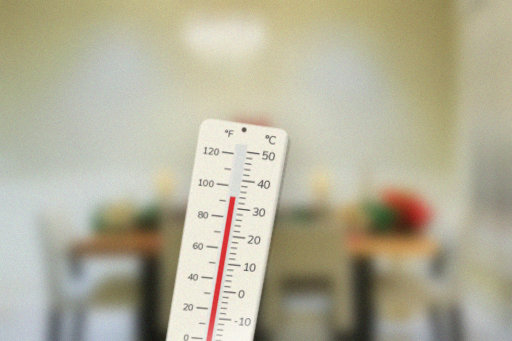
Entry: 34
